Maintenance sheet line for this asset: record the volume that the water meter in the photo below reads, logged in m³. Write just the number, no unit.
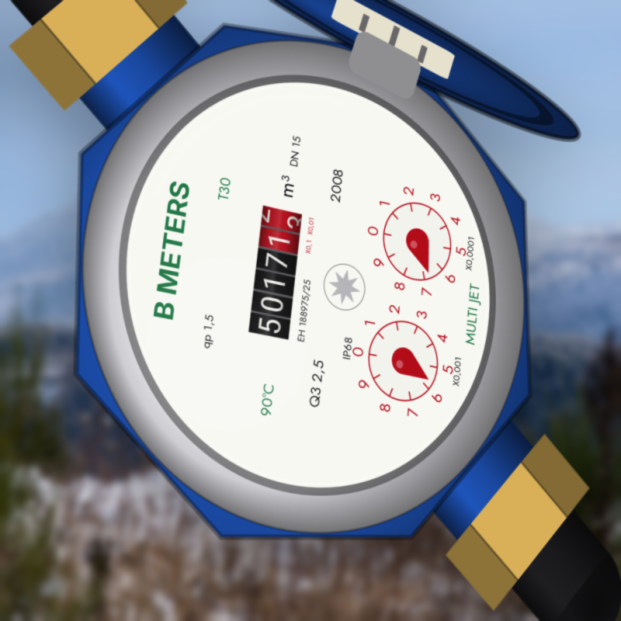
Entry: 5017.1256
